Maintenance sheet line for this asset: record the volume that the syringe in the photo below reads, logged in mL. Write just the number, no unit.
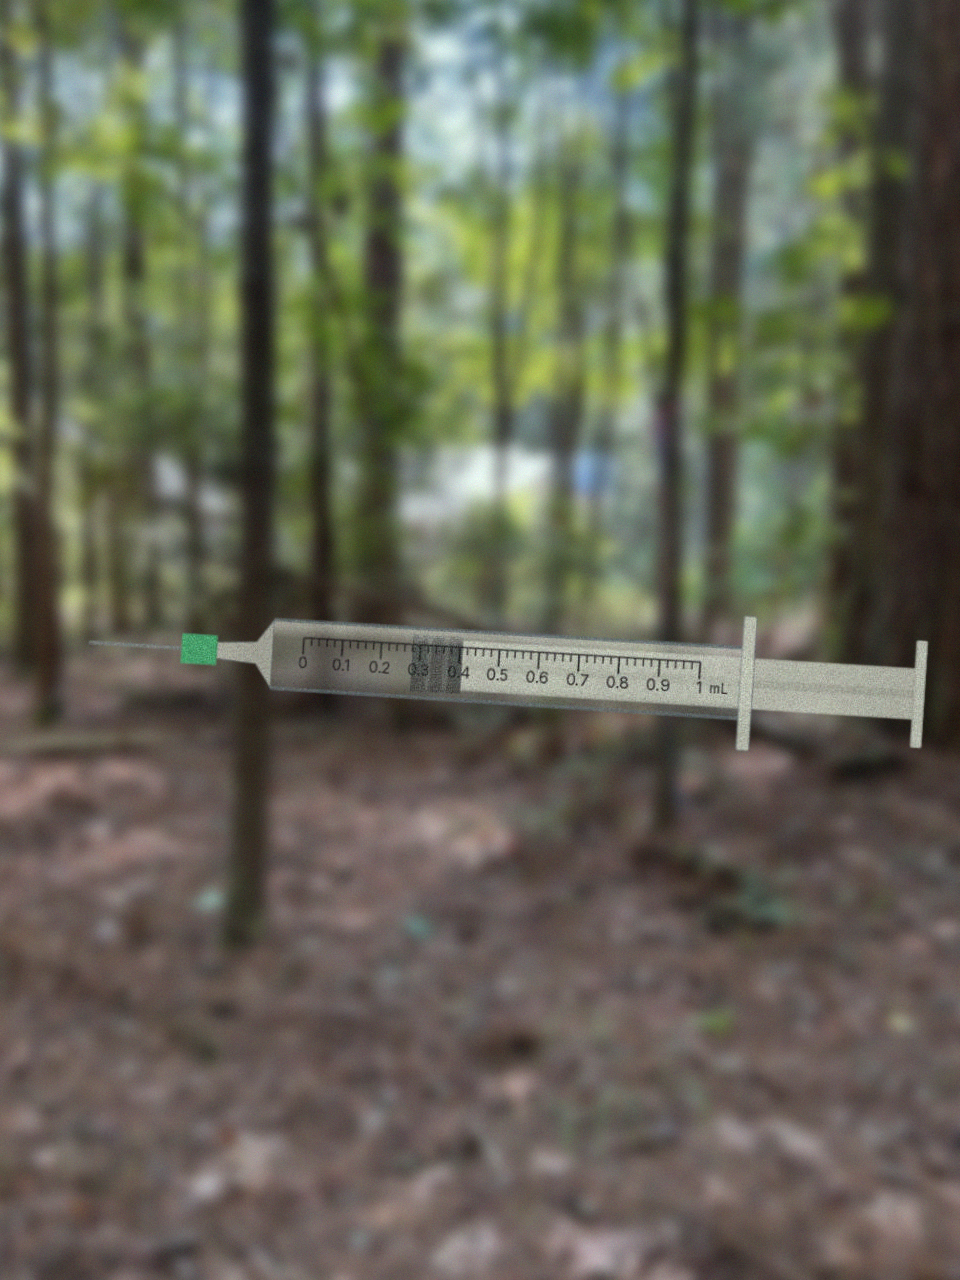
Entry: 0.28
